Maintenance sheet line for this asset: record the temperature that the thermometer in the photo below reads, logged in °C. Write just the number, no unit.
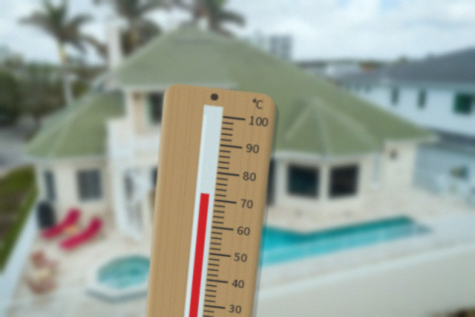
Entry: 72
